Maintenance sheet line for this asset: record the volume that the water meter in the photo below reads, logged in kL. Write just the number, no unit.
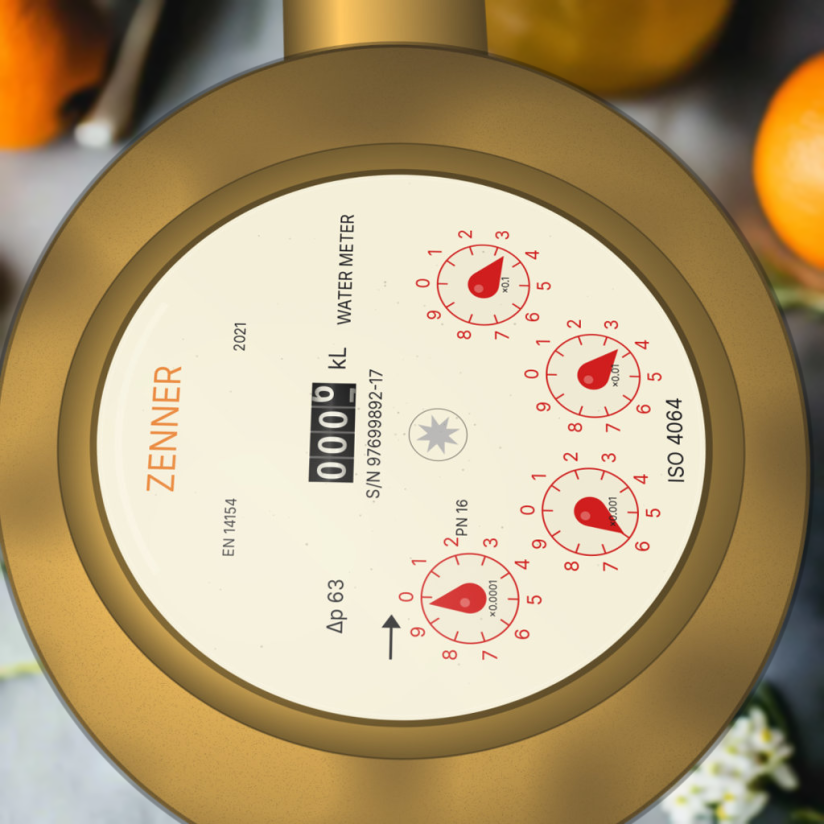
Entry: 6.3359
